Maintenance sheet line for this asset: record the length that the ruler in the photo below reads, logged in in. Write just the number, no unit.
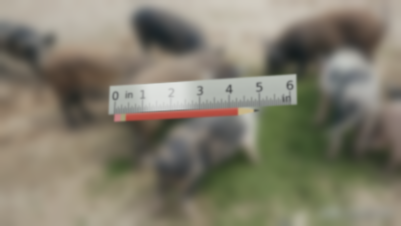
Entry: 5
